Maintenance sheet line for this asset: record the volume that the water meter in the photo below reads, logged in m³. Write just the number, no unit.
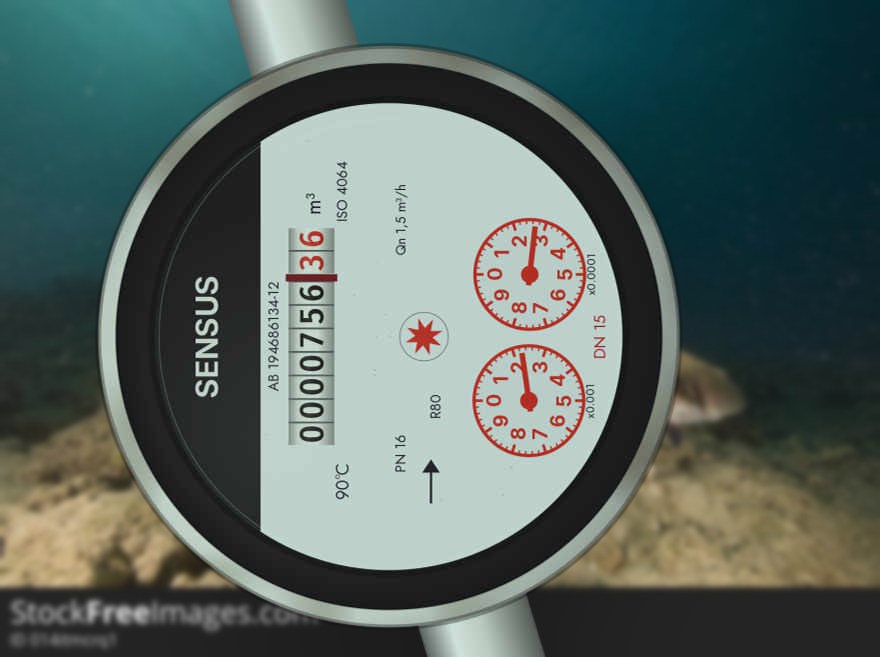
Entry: 756.3622
